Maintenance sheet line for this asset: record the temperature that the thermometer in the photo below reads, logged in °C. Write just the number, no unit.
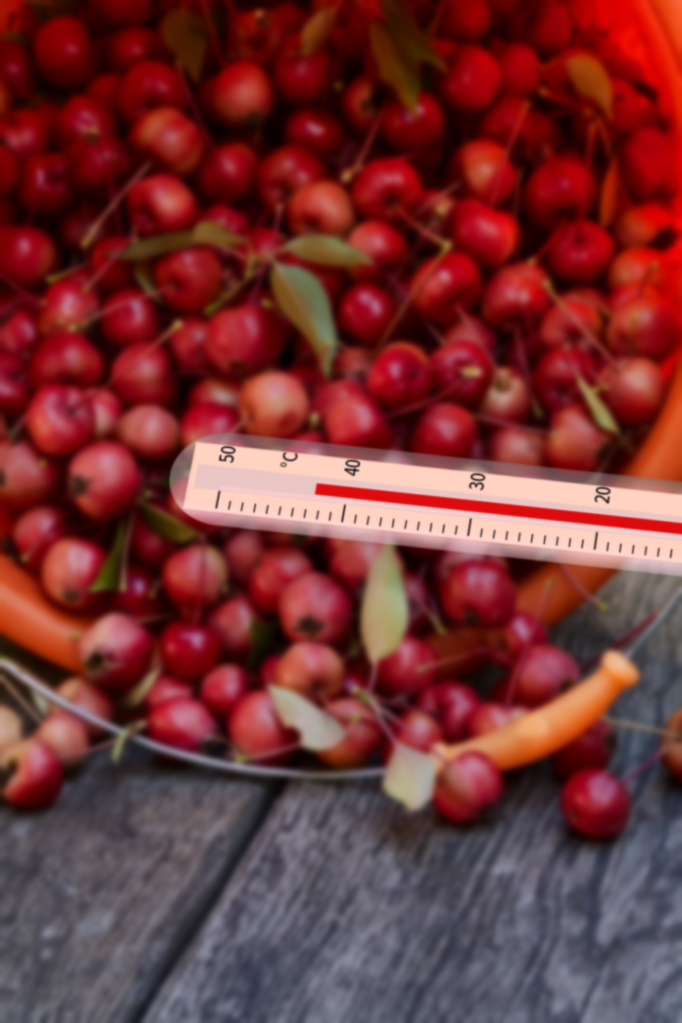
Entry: 42.5
